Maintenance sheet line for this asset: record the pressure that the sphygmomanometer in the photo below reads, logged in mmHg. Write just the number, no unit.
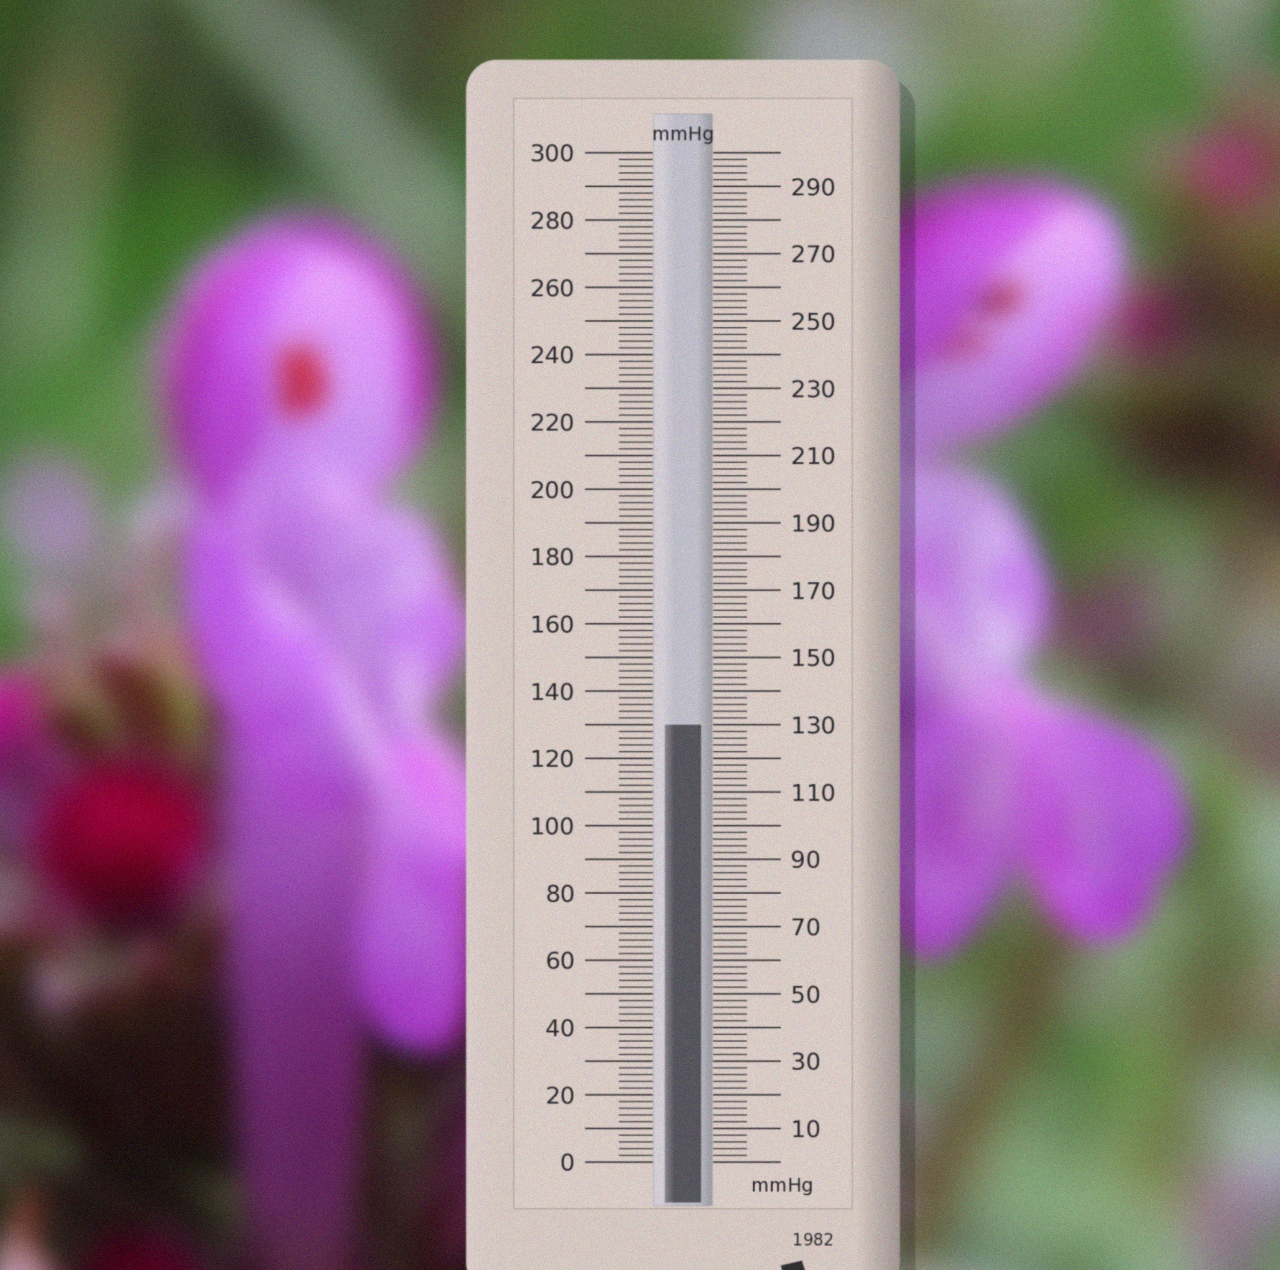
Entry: 130
